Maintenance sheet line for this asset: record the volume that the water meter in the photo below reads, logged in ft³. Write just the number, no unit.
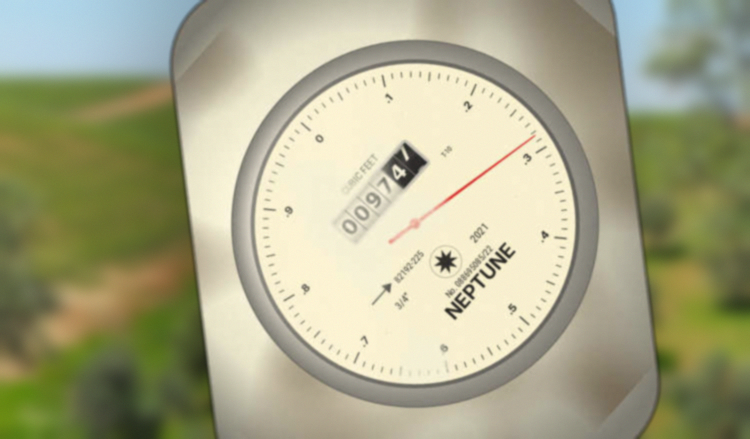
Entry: 9747.28
